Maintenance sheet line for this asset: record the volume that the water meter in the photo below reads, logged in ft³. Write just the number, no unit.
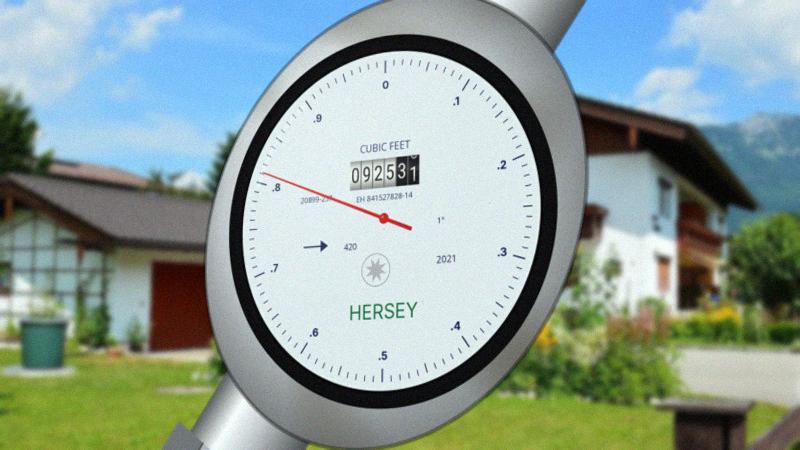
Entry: 92530.81
